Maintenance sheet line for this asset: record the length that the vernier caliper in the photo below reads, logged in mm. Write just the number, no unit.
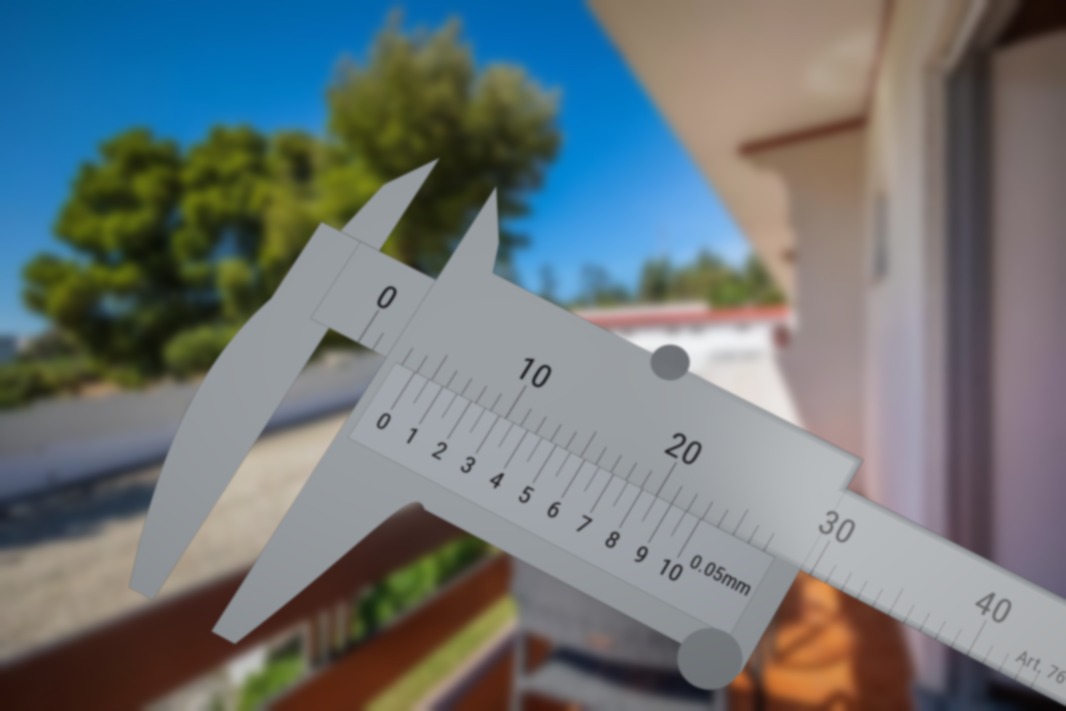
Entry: 3.9
